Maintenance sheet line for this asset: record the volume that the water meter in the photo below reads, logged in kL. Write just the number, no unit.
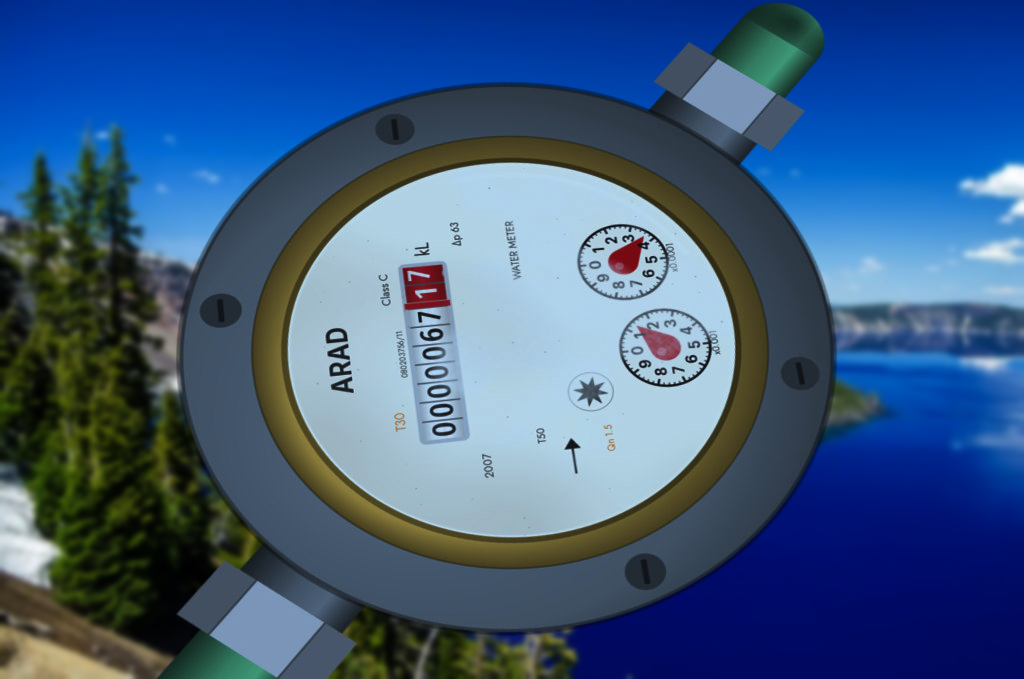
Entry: 67.1713
